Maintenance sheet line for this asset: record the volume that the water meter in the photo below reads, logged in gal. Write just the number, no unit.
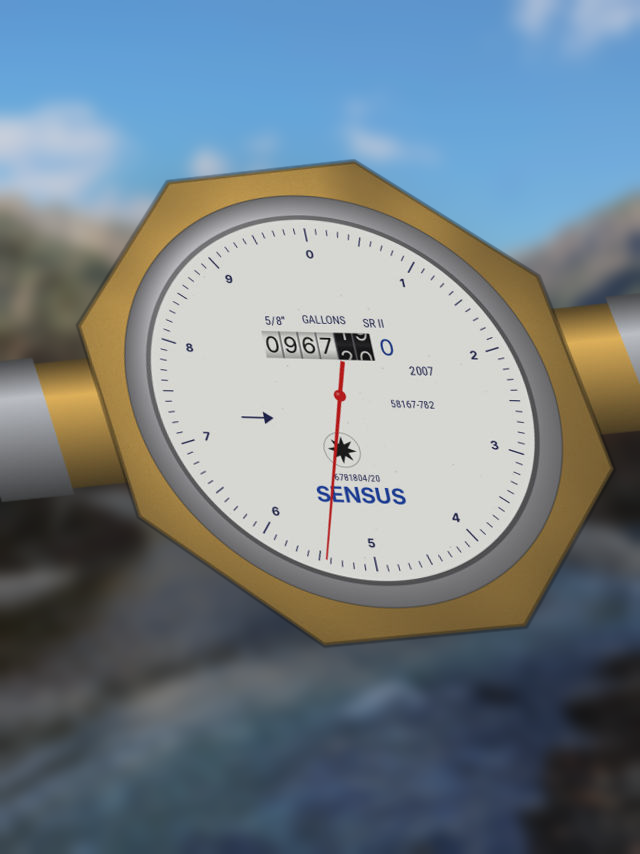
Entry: 967195.4
